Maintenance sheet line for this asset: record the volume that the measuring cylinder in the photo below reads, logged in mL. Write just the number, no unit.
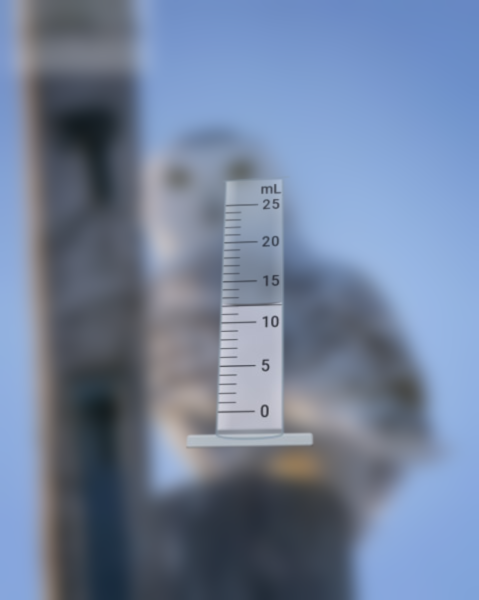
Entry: 12
